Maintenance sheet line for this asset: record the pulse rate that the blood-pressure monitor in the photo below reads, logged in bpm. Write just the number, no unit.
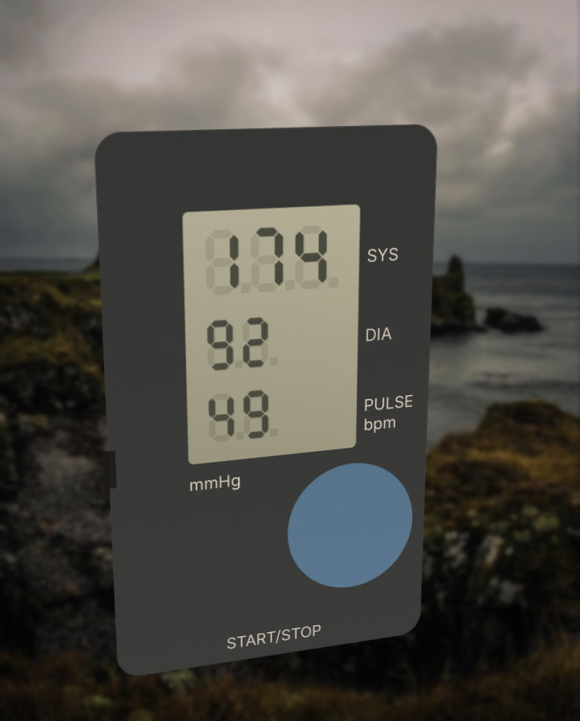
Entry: 49
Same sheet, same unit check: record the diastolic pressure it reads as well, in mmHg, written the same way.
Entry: 92
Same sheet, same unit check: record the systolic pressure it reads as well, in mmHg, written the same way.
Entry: 174
